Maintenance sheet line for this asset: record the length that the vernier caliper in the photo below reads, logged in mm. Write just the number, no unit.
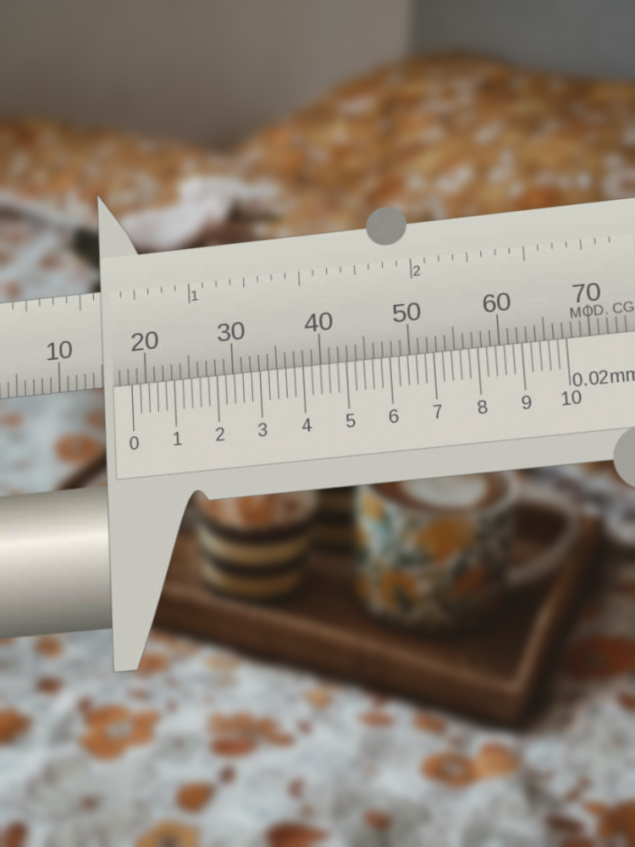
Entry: 18.4
